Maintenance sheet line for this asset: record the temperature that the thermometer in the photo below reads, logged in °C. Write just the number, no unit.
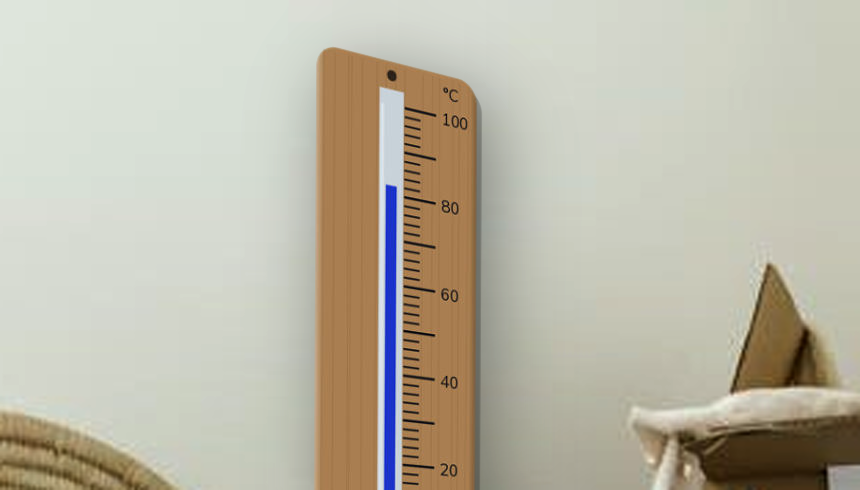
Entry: 82
